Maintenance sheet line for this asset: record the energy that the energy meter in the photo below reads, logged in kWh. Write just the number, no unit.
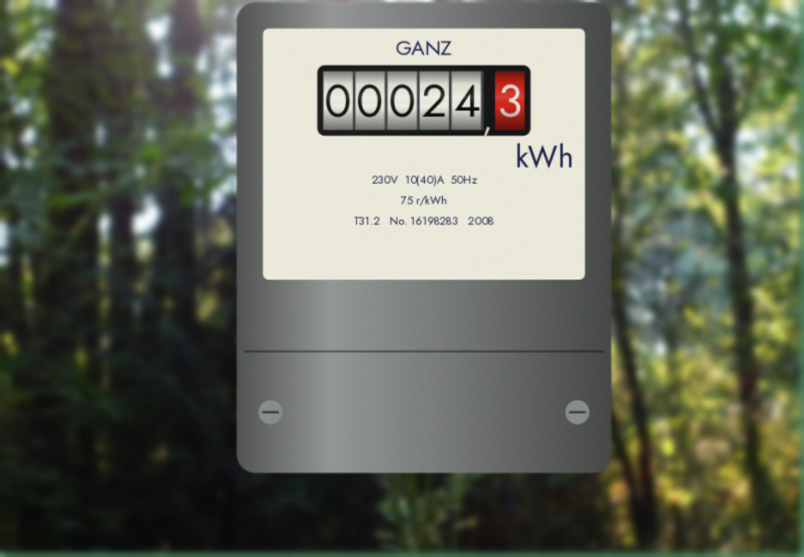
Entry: 24.3
